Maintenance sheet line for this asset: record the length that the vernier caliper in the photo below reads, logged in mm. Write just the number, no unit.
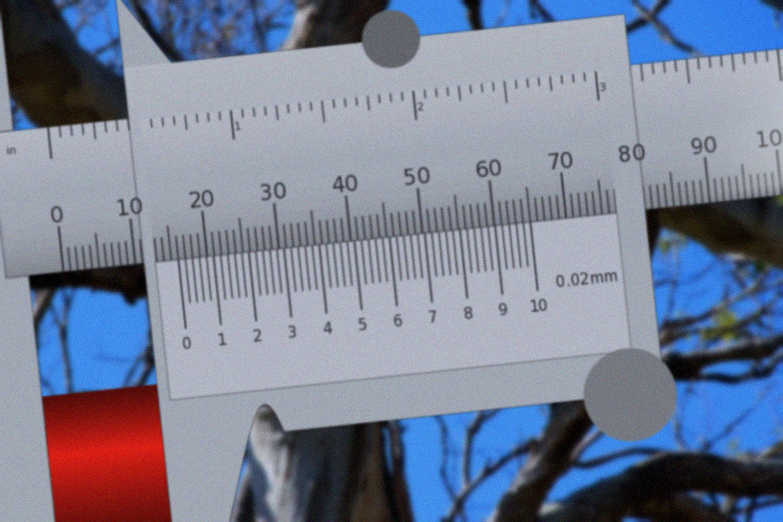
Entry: 16.0
